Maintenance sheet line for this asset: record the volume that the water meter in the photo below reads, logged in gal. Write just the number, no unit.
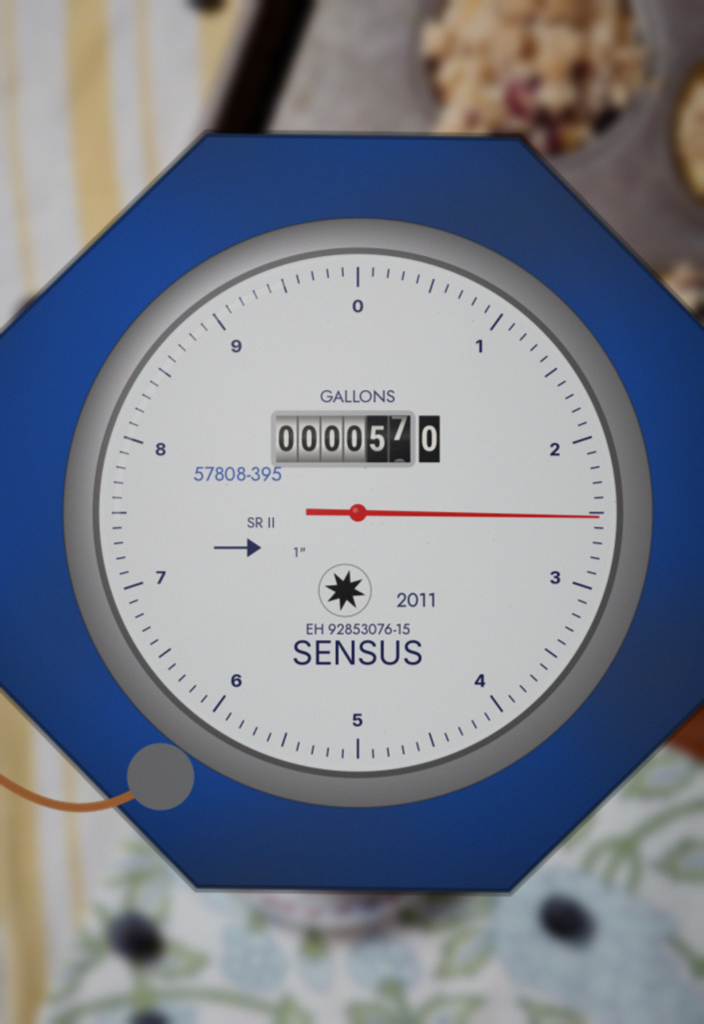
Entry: 572.5
